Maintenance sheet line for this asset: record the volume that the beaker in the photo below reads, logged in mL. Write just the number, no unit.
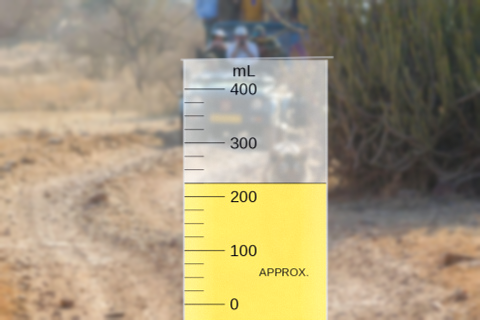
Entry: 225
